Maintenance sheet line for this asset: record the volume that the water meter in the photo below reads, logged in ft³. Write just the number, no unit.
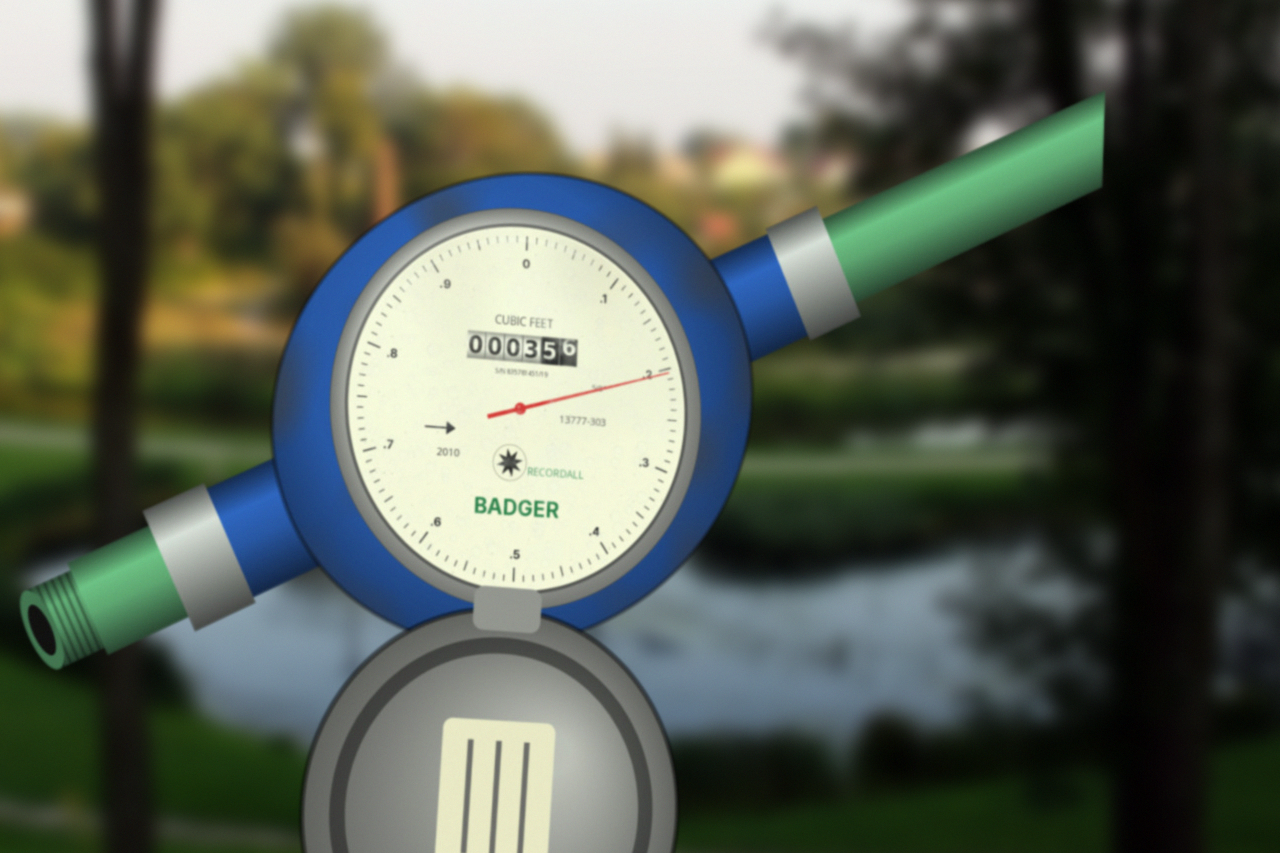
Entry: 356.20
